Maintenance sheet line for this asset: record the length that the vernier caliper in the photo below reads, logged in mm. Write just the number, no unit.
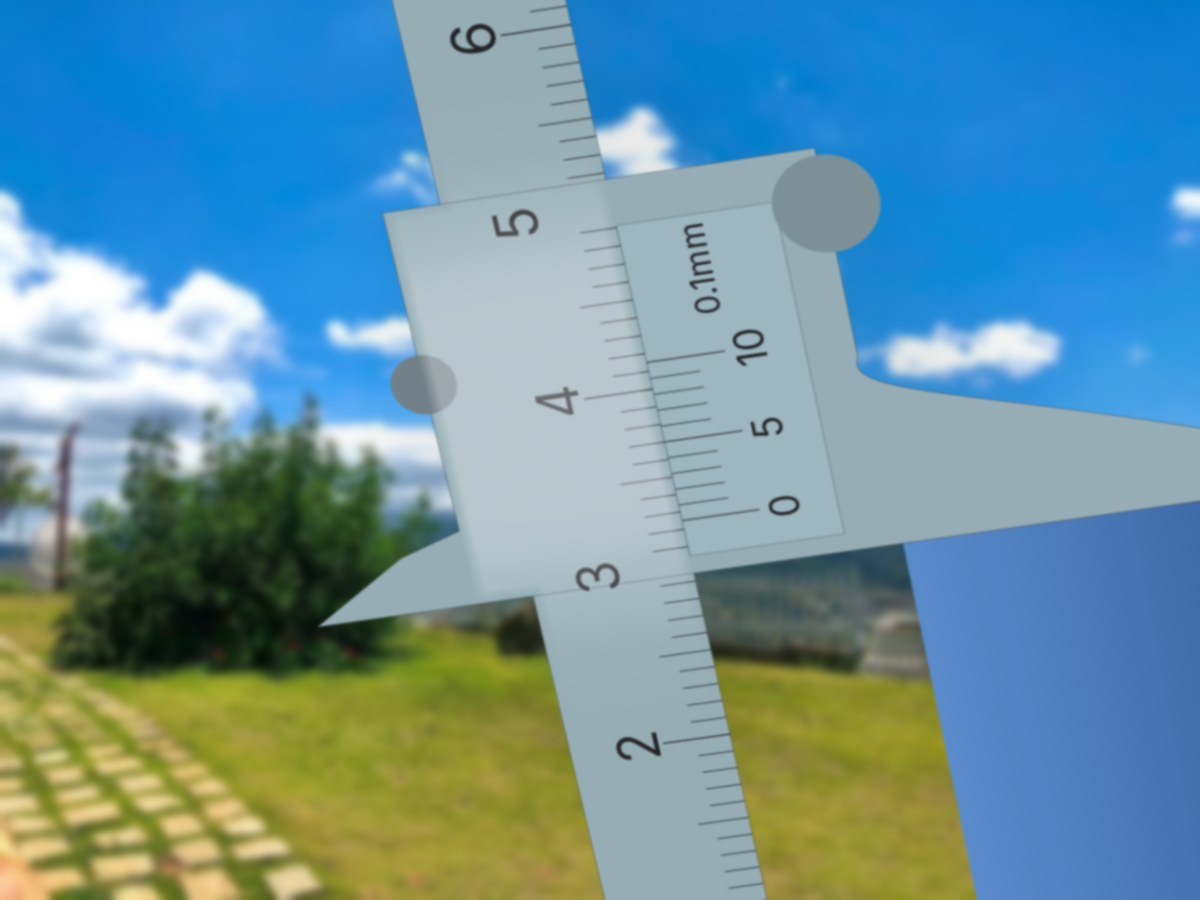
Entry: 32.5
